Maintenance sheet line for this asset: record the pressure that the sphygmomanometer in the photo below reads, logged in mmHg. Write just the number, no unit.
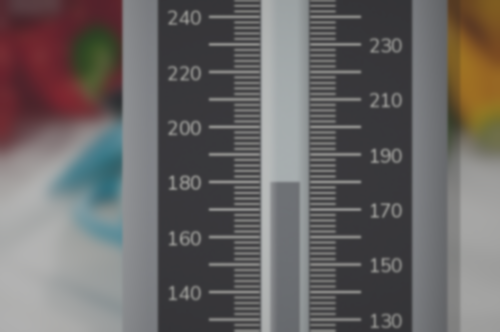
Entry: 180
